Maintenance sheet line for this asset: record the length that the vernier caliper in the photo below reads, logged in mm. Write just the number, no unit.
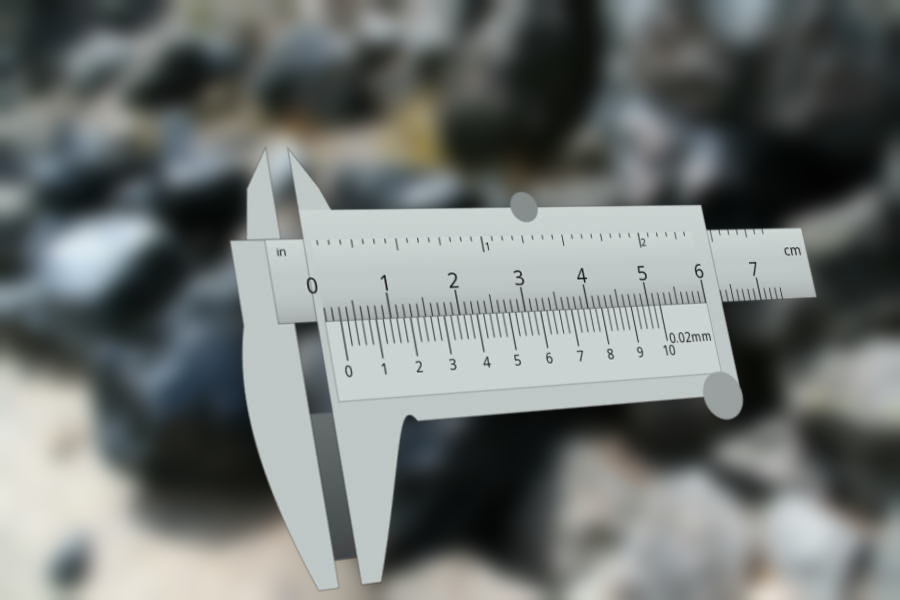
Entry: 3.0
